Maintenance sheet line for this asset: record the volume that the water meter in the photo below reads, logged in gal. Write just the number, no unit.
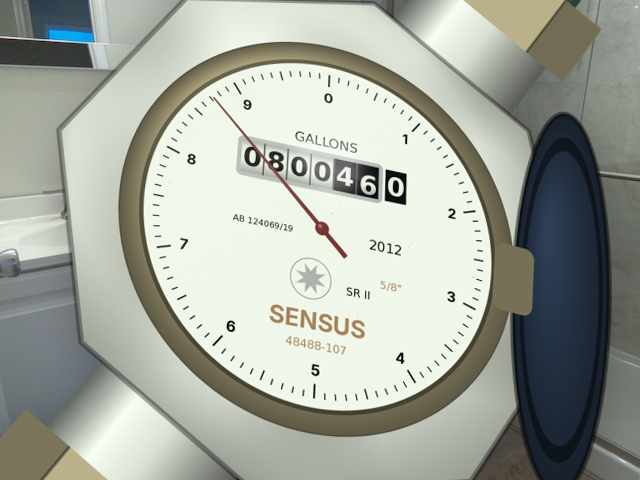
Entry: 800458.7
